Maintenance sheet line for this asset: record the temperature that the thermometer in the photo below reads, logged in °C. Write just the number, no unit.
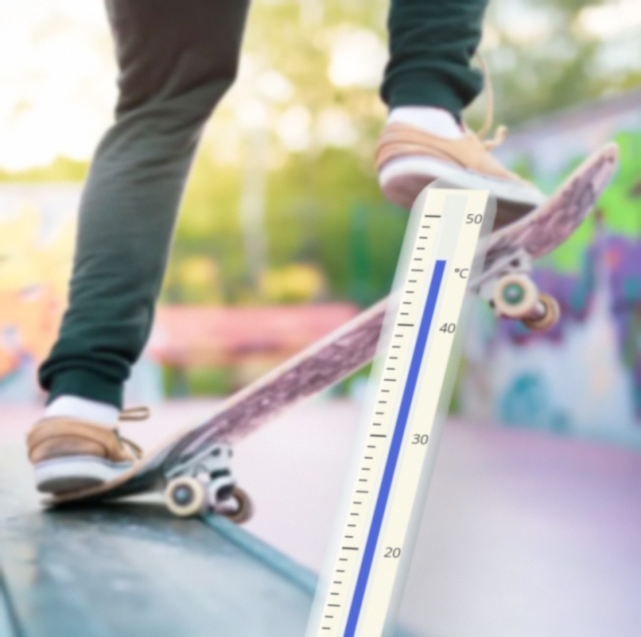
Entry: 46
